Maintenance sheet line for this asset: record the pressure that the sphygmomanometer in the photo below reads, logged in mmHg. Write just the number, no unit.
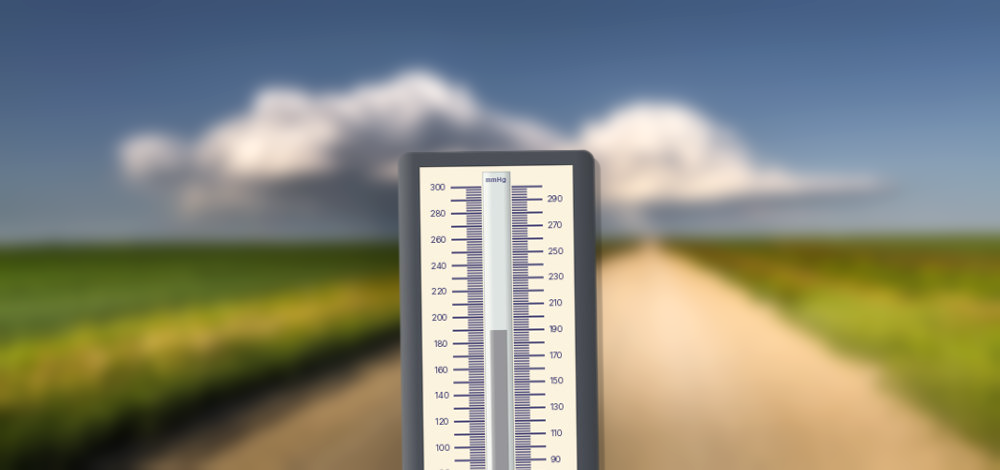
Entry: 190
